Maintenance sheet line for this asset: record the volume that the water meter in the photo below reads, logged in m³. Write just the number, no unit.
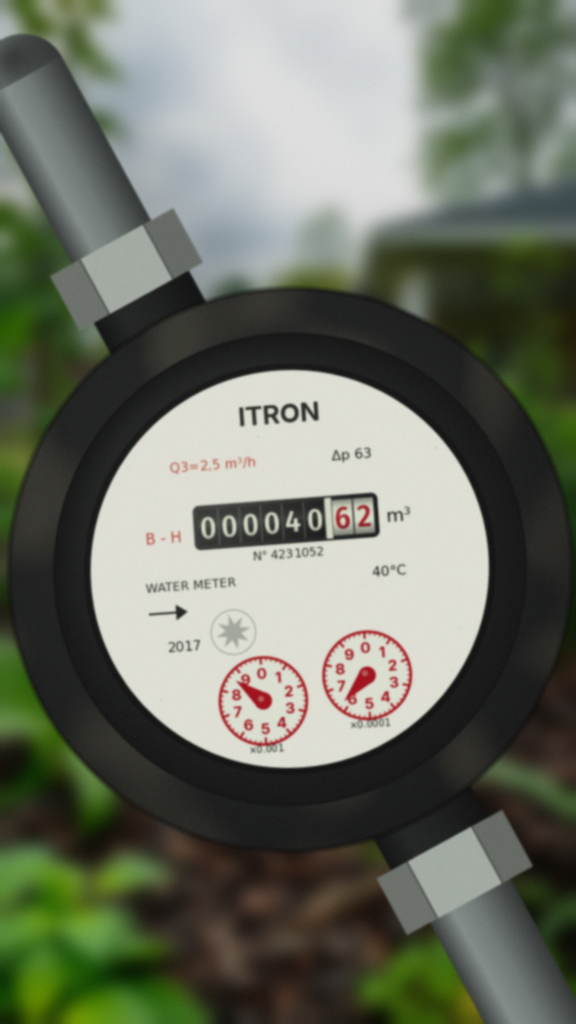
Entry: 40.6286
